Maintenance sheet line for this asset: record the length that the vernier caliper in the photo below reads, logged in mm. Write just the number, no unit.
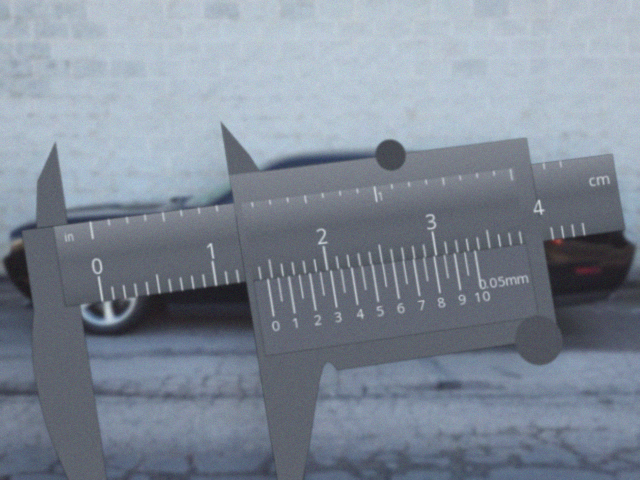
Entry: 14.6
